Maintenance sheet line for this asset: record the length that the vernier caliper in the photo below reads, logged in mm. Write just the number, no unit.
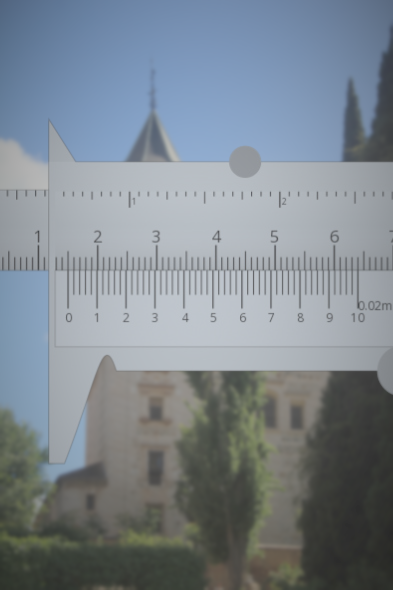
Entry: 15.0
